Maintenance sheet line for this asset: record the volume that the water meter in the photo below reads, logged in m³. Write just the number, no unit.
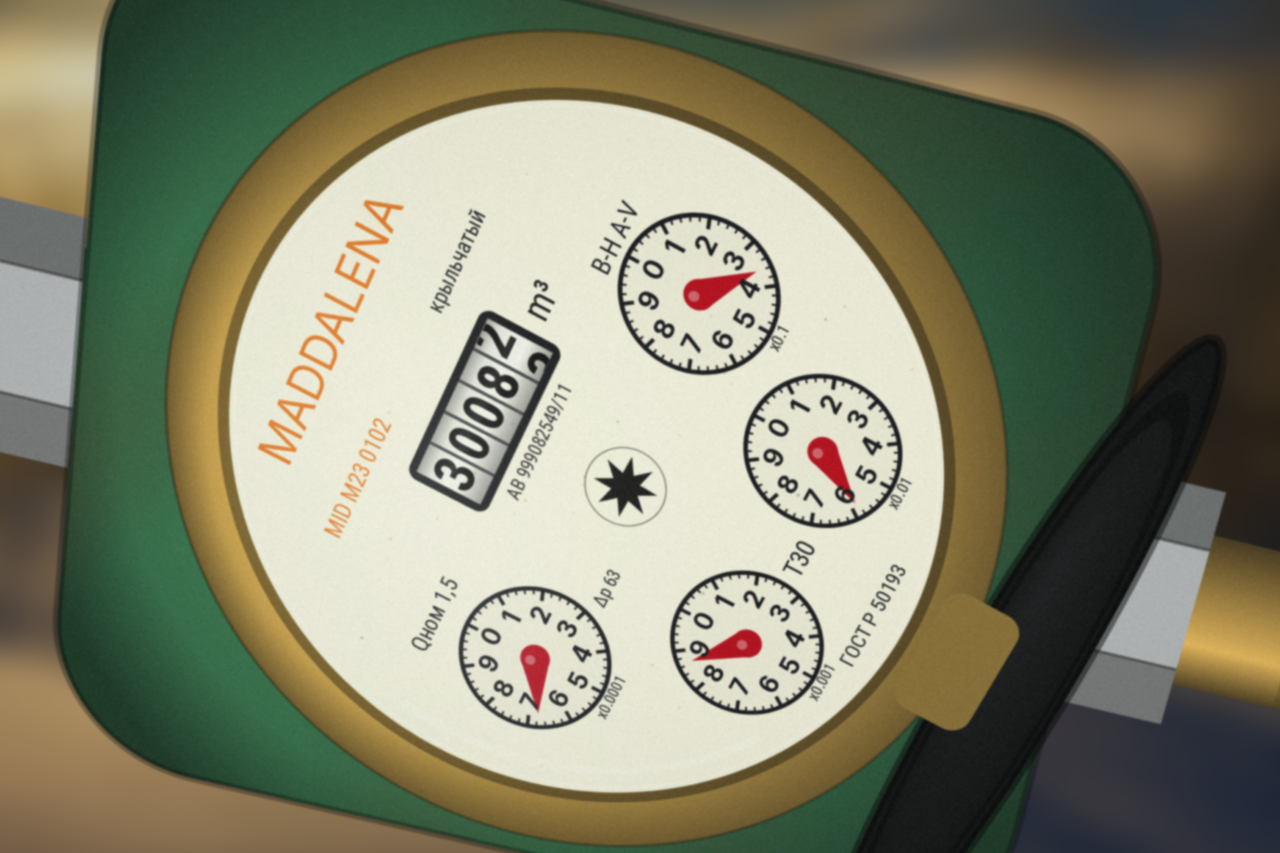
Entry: 30082.3586
